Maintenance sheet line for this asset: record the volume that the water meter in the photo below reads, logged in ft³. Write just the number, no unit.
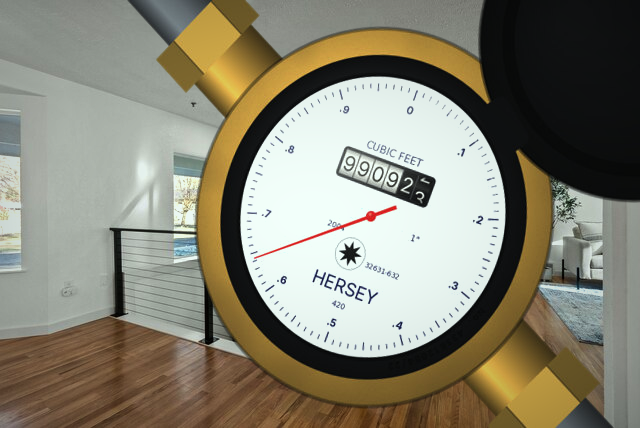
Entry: 990922.64
